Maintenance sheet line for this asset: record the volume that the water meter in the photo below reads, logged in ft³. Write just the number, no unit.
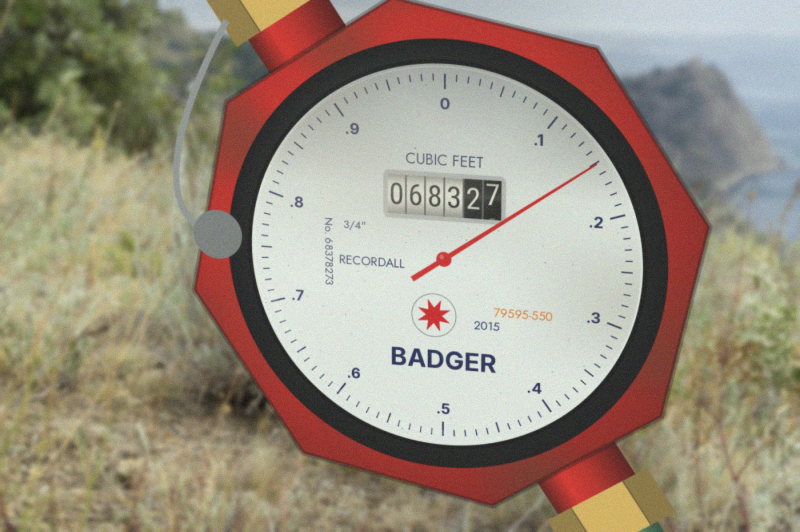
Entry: 68327.15
